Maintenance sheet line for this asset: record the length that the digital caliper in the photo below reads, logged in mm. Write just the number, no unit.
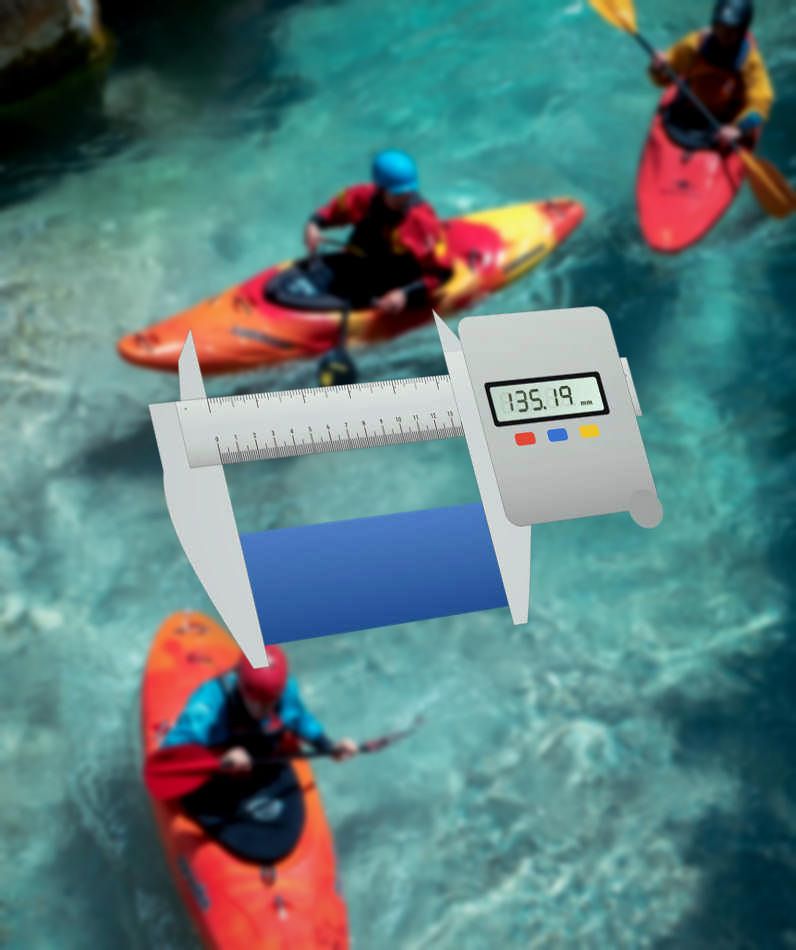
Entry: 135.19
